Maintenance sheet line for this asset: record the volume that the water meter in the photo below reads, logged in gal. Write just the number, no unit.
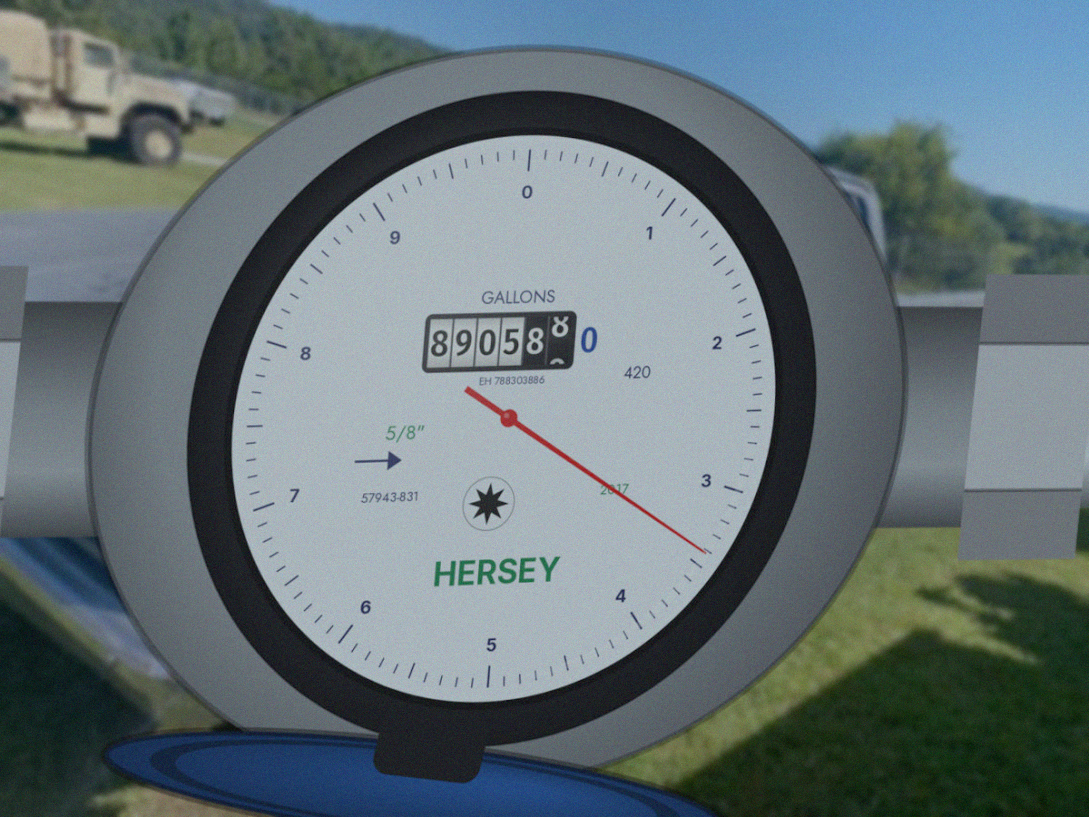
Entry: 8905883.4
